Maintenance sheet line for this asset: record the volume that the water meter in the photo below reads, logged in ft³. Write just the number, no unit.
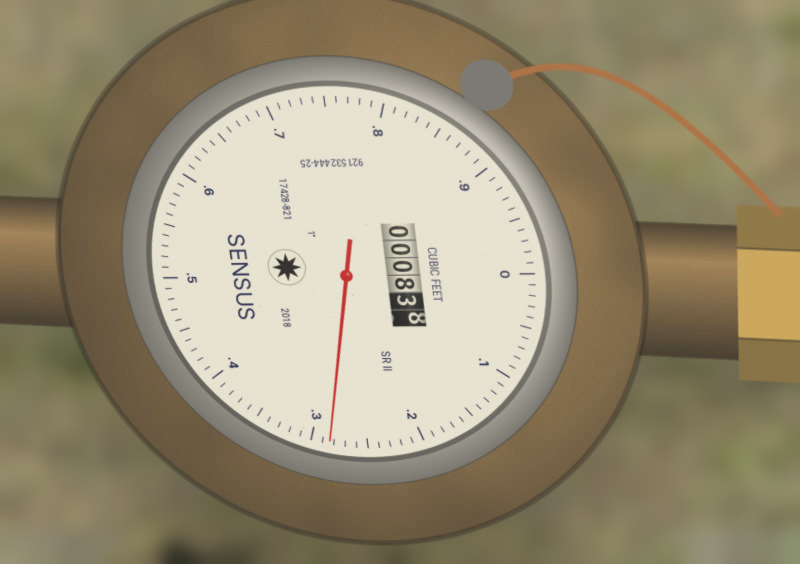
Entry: 838.28
